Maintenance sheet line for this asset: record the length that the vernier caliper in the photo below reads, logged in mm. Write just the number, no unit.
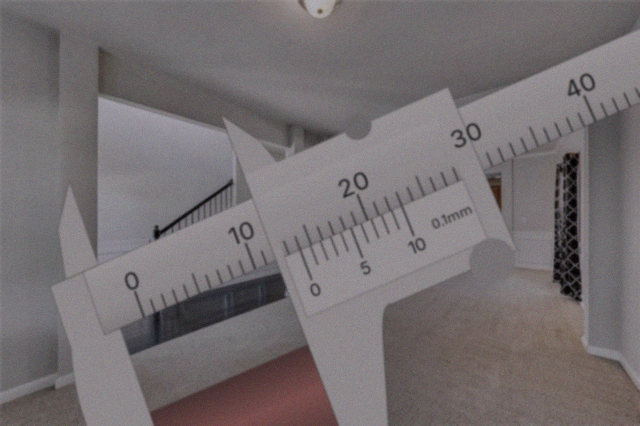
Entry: 14.0
